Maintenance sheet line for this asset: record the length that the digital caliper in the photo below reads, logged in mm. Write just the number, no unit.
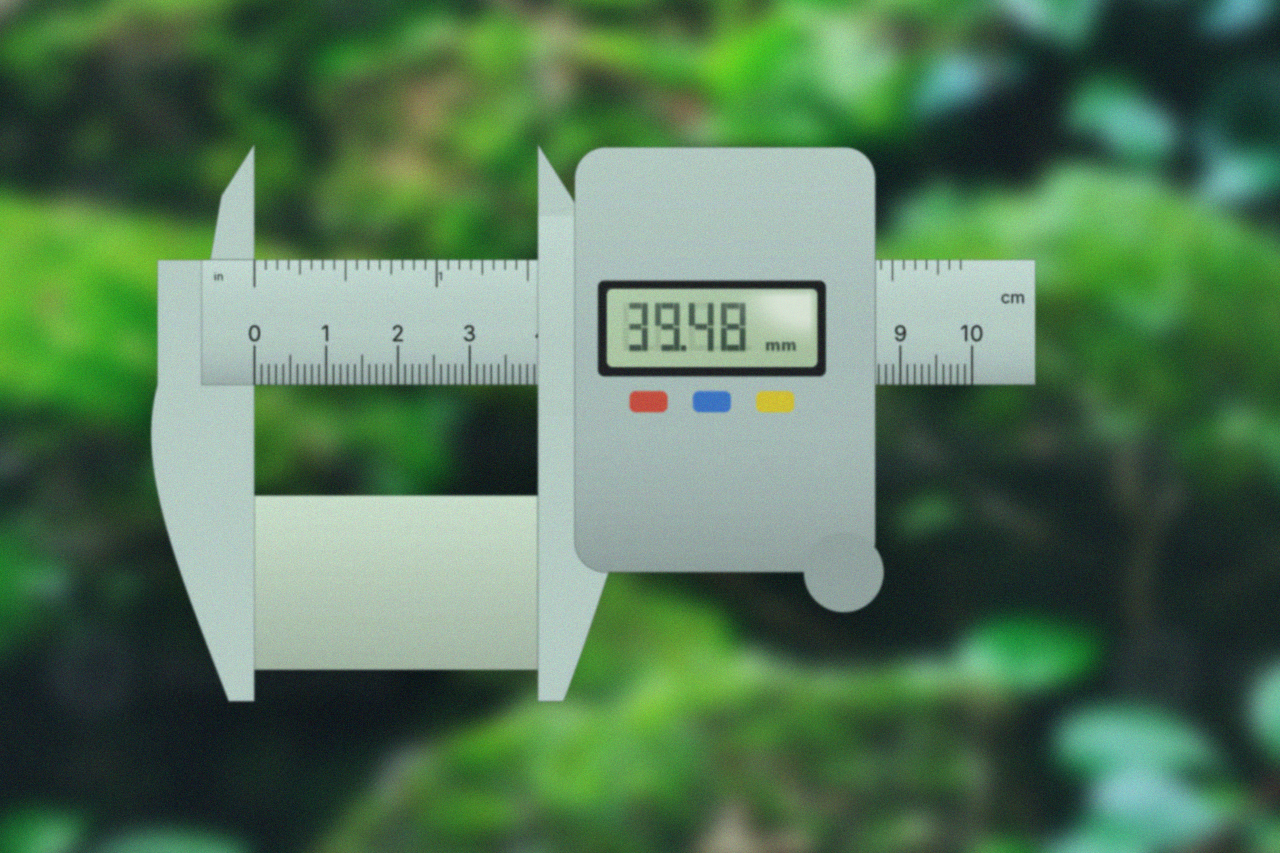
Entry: 39.48
